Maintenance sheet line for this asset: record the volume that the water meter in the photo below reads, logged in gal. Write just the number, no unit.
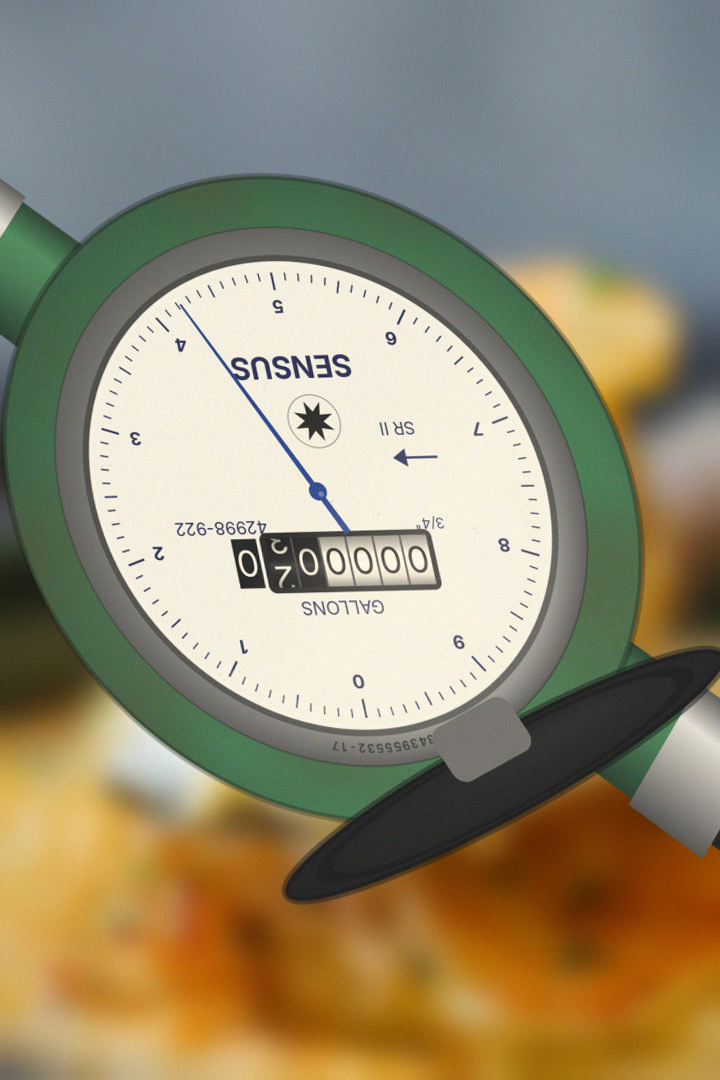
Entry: 24.2
